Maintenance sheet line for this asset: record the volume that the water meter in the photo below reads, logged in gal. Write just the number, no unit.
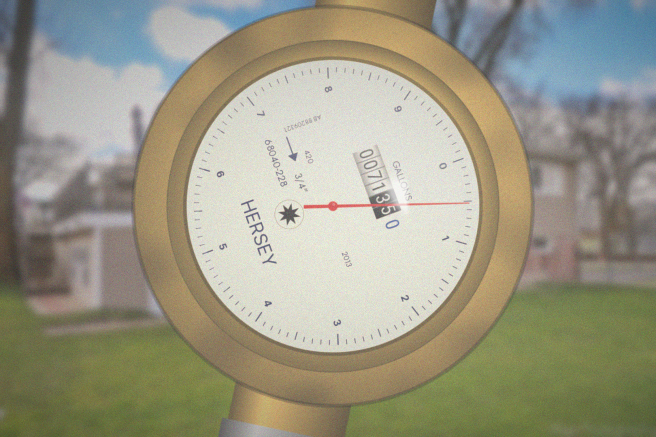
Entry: 71350.5
